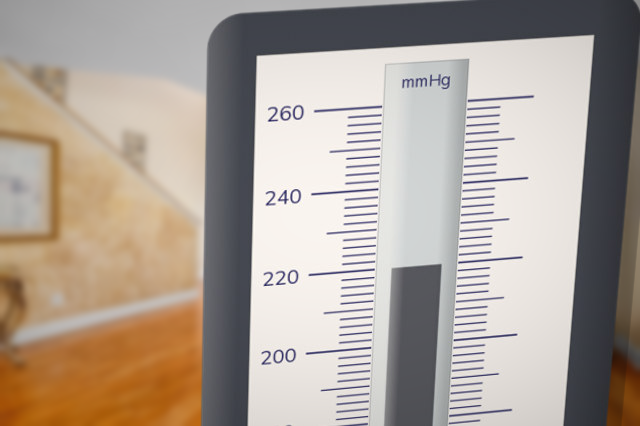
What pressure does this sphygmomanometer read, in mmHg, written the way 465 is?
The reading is 220
